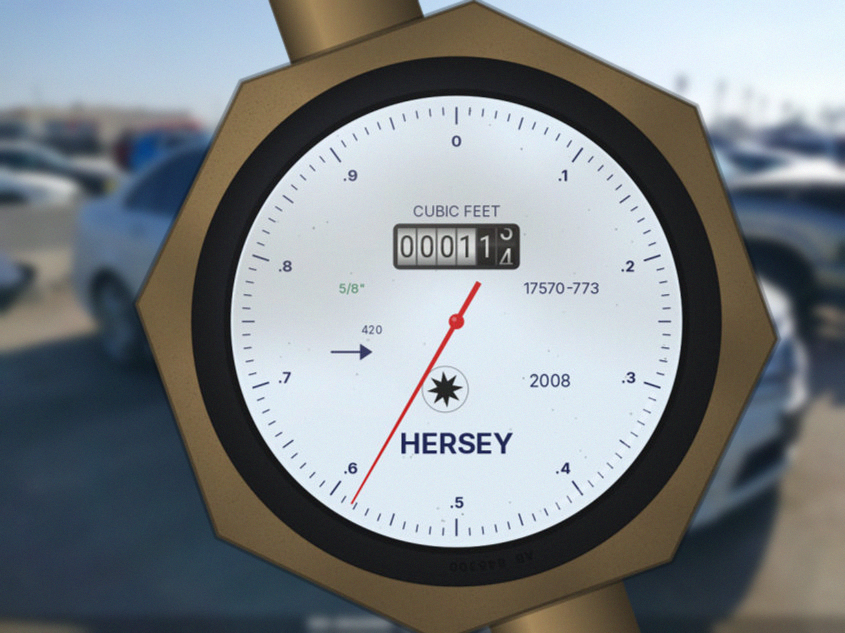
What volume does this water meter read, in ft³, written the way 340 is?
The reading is 113.58
